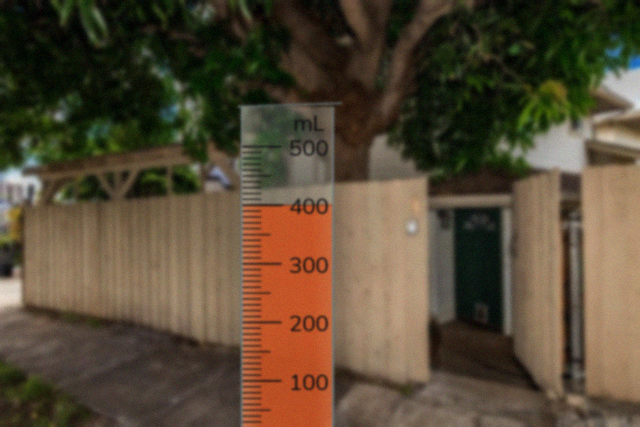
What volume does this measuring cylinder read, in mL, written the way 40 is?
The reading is 400
